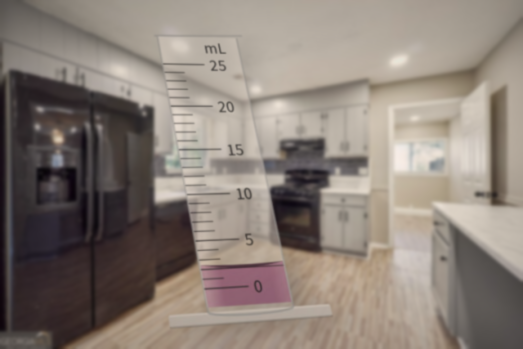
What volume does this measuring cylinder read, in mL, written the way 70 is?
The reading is 2
